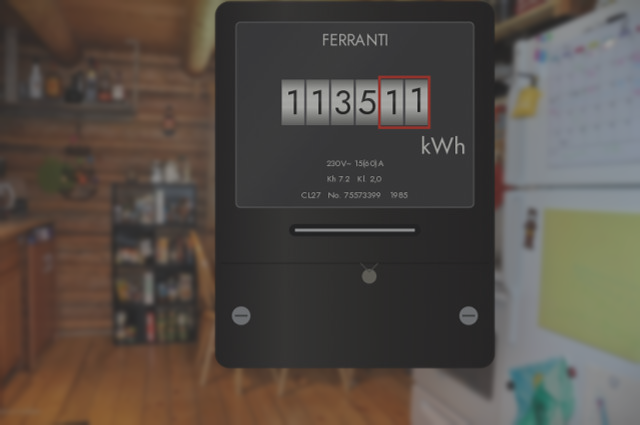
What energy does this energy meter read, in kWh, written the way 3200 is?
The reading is 1135.11
